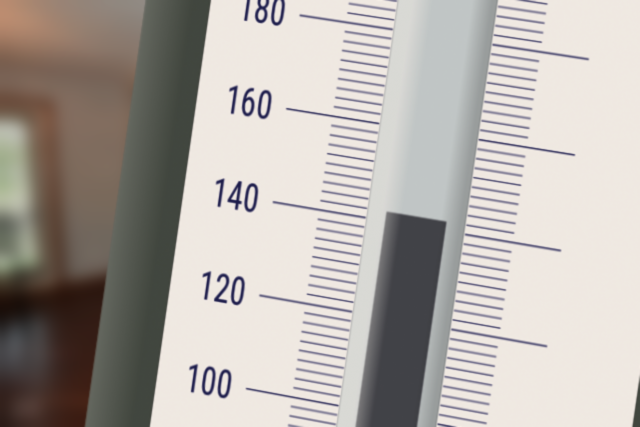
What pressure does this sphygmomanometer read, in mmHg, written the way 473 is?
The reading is 142
